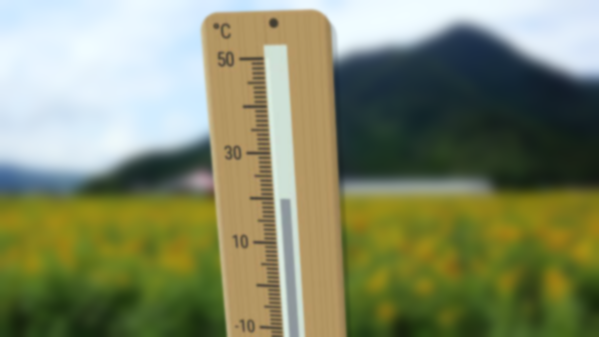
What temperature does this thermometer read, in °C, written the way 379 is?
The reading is 20
